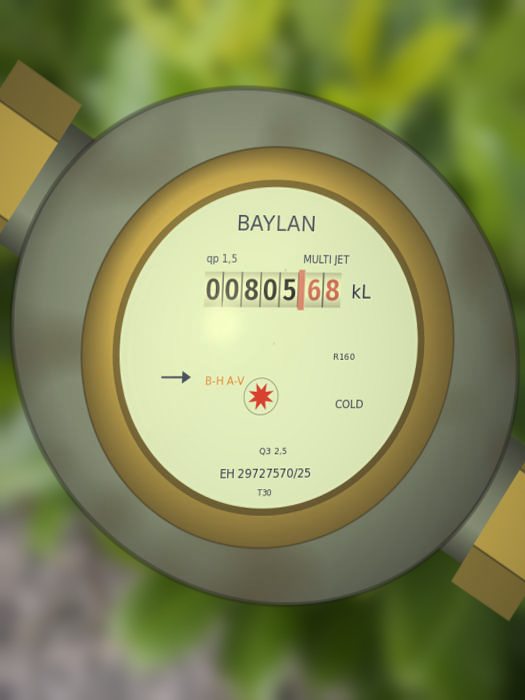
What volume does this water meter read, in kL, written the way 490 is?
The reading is 805.68
